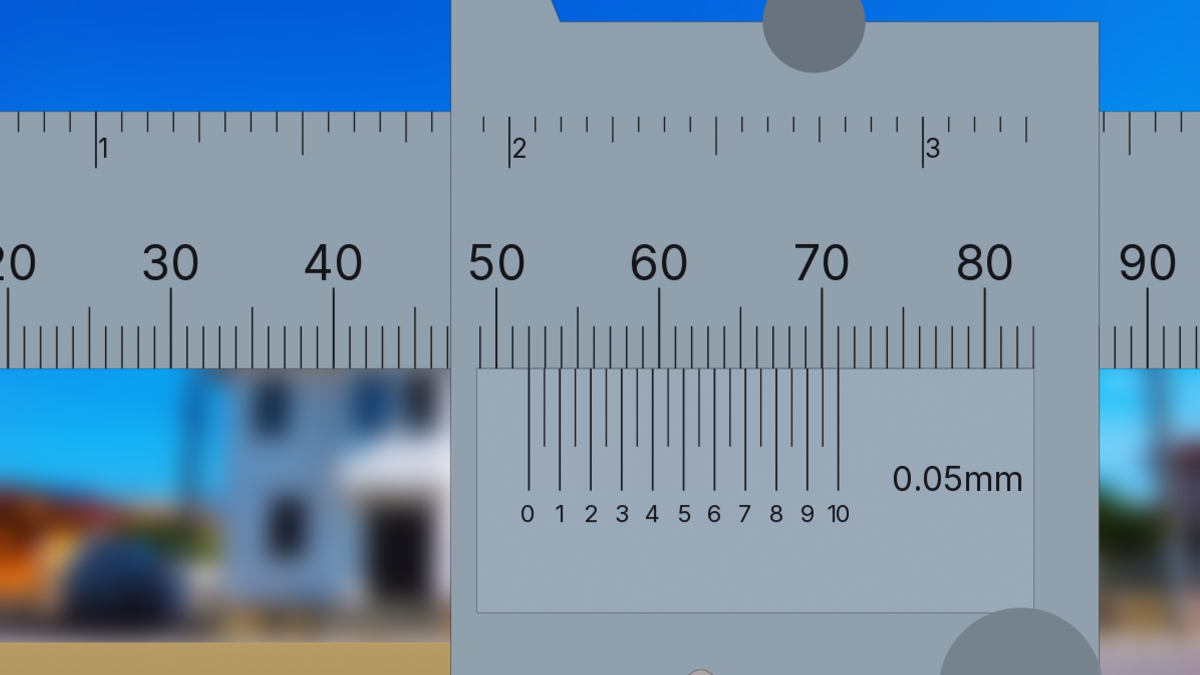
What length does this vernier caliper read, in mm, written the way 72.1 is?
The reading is 52.0
